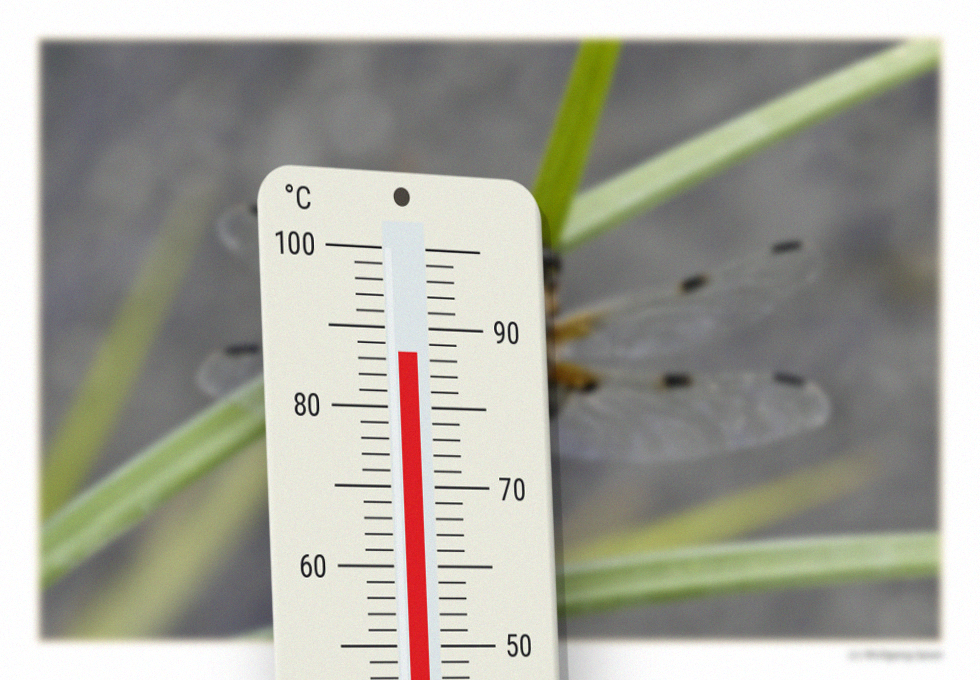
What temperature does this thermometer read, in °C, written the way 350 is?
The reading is 87
